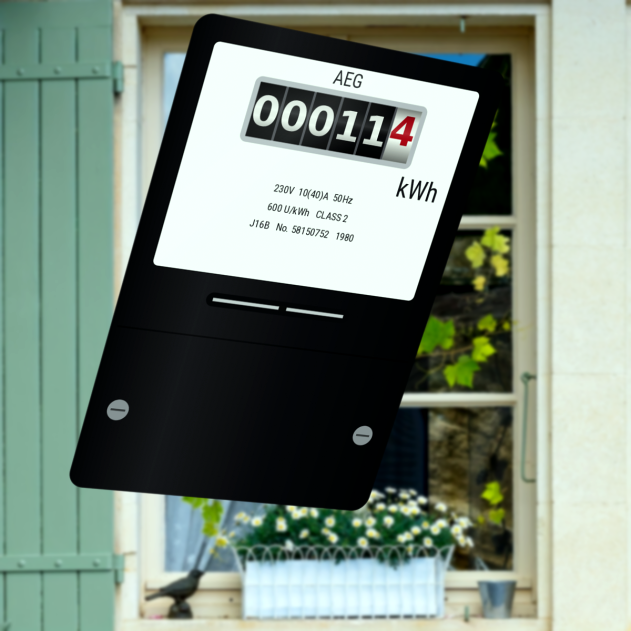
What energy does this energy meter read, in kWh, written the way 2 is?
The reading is 11.4
